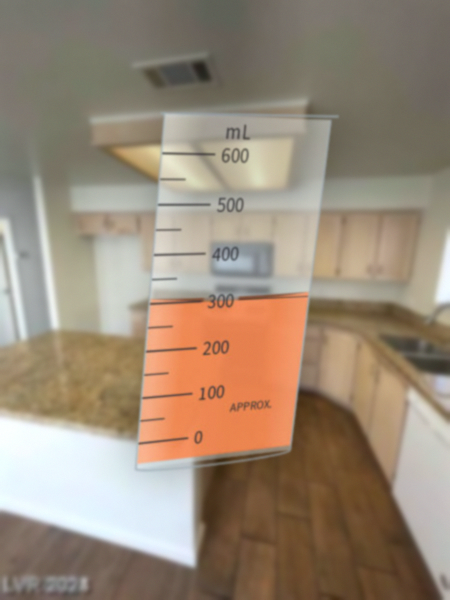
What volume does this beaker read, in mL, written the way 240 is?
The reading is 300
